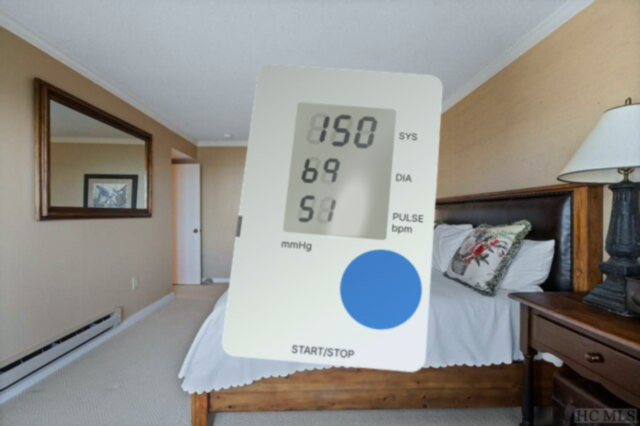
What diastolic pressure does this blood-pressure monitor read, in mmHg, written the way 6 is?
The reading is 69
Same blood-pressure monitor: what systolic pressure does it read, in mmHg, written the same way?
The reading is 150
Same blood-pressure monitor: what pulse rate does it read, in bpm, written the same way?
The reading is 51
